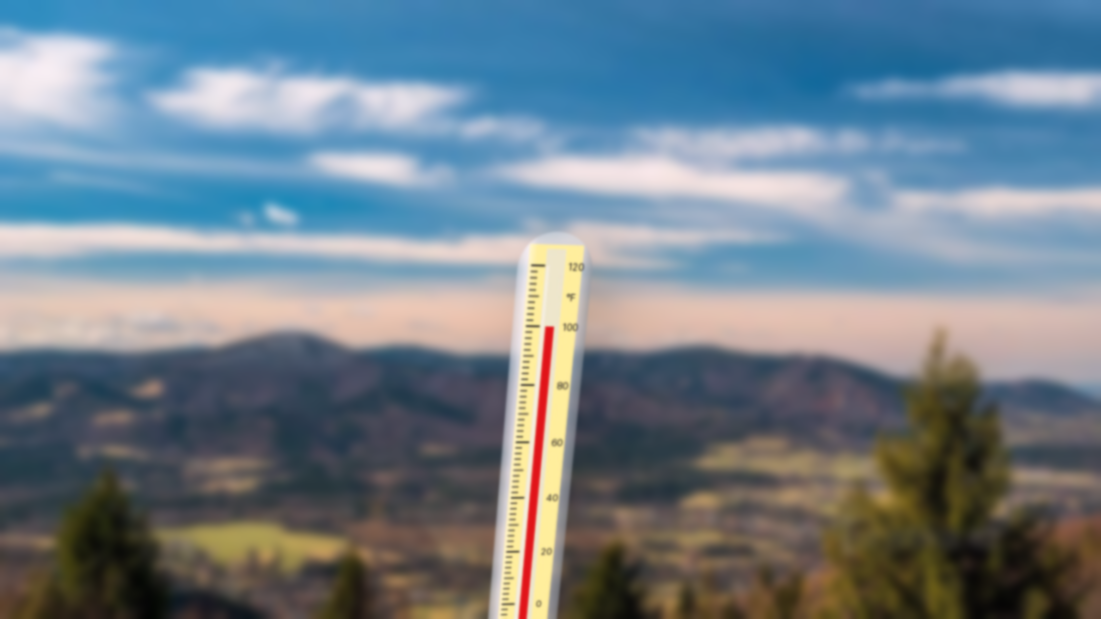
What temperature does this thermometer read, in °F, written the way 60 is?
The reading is 100
